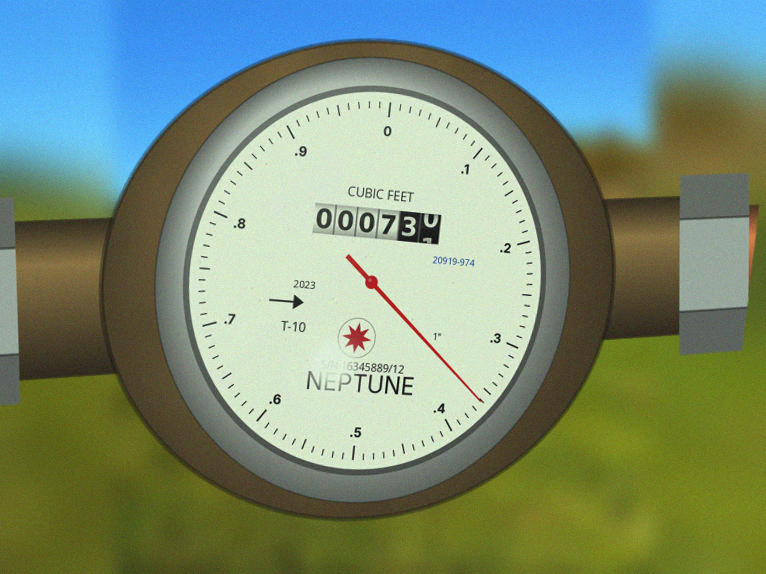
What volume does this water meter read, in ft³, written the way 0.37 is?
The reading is 730.36
